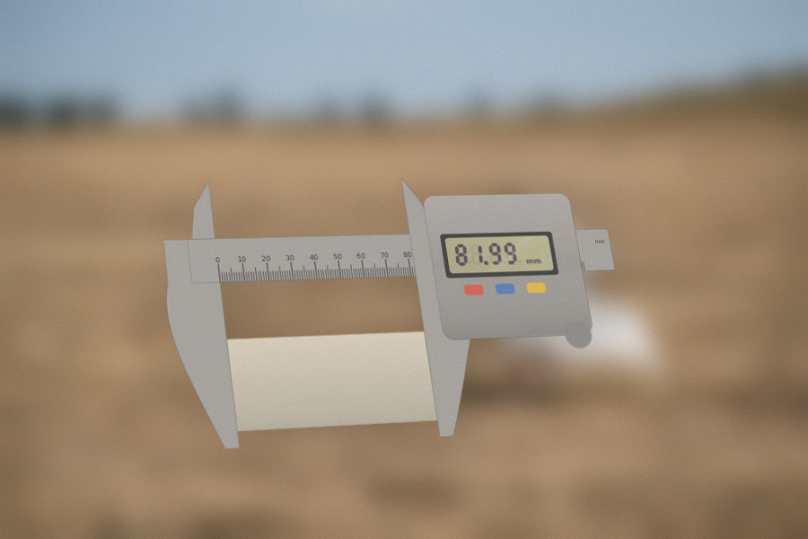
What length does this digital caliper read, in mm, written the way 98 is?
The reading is 81.99
